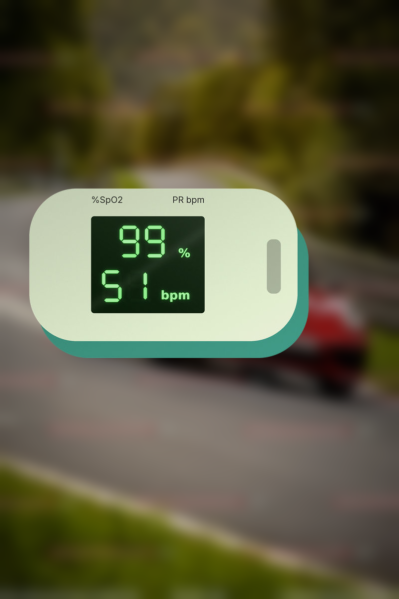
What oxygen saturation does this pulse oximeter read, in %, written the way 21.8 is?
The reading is 99
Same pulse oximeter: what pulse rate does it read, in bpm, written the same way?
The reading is 51
